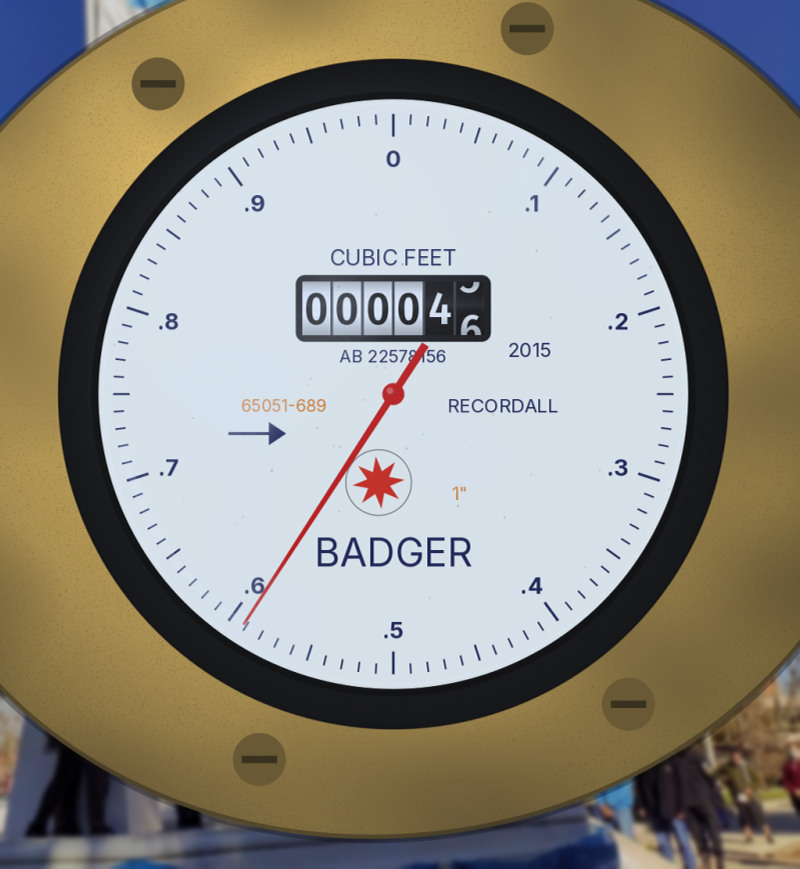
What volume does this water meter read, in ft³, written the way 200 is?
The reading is 45.59
